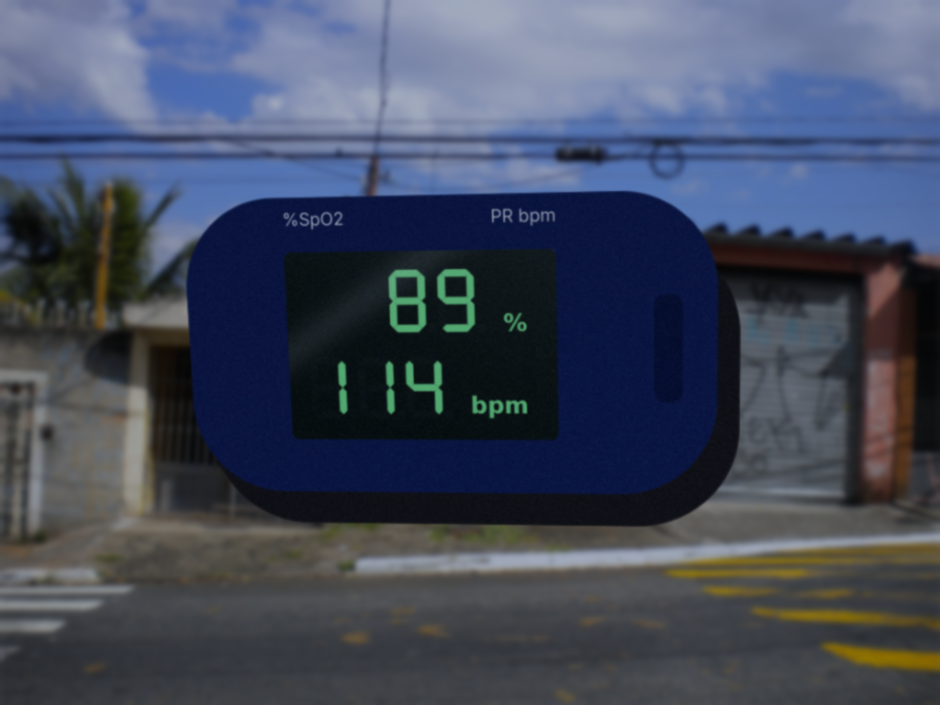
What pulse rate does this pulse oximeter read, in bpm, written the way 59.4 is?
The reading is 114
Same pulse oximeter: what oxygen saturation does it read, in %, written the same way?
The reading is 89
